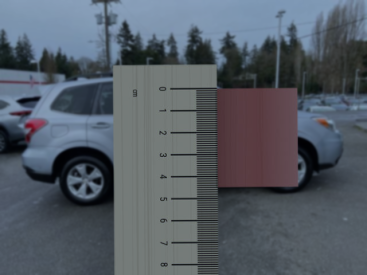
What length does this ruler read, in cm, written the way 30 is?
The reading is 4.5
